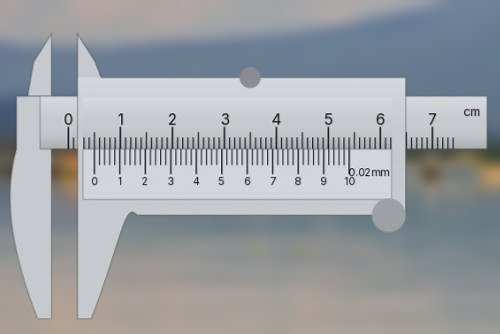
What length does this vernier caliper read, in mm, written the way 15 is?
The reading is 5.0
